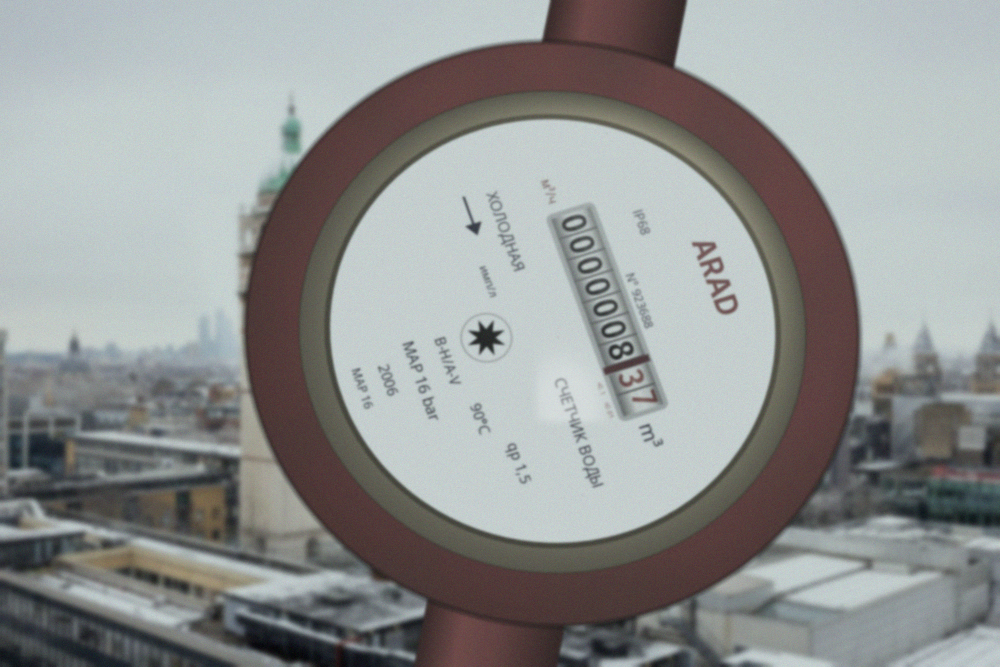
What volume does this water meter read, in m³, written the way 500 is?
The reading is 8.37
